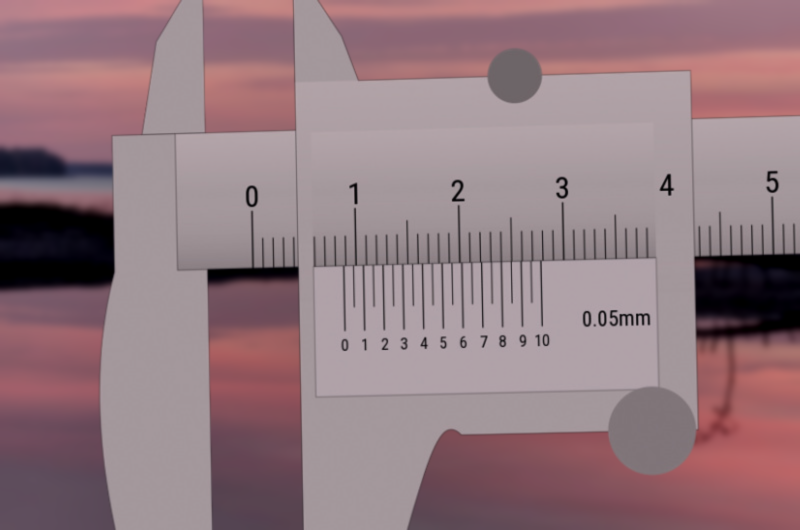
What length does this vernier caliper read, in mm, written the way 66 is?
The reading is 8.8
